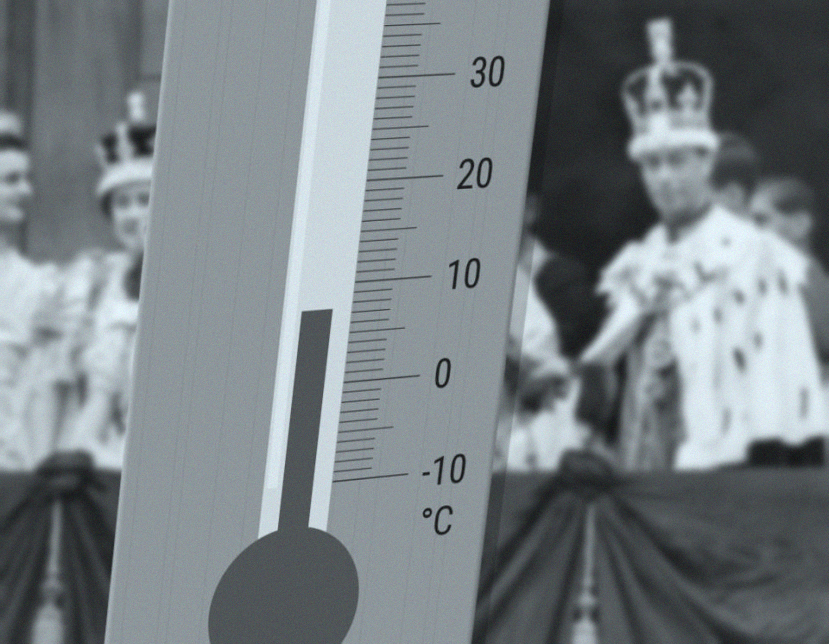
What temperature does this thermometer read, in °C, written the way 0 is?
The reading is 7.5
